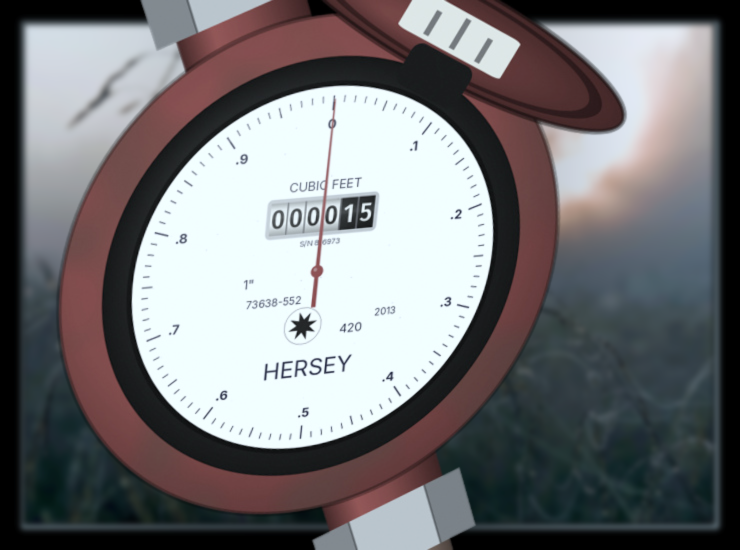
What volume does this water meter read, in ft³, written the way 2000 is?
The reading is 15.00
